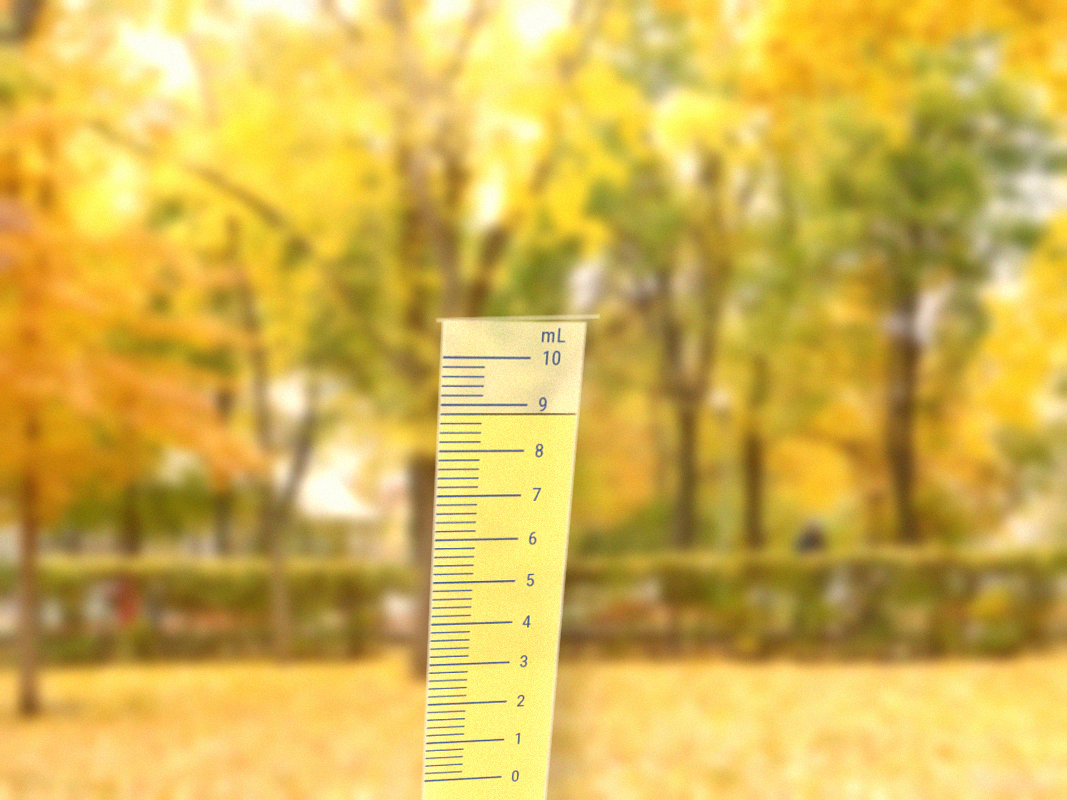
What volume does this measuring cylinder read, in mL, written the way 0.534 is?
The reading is 8.8
